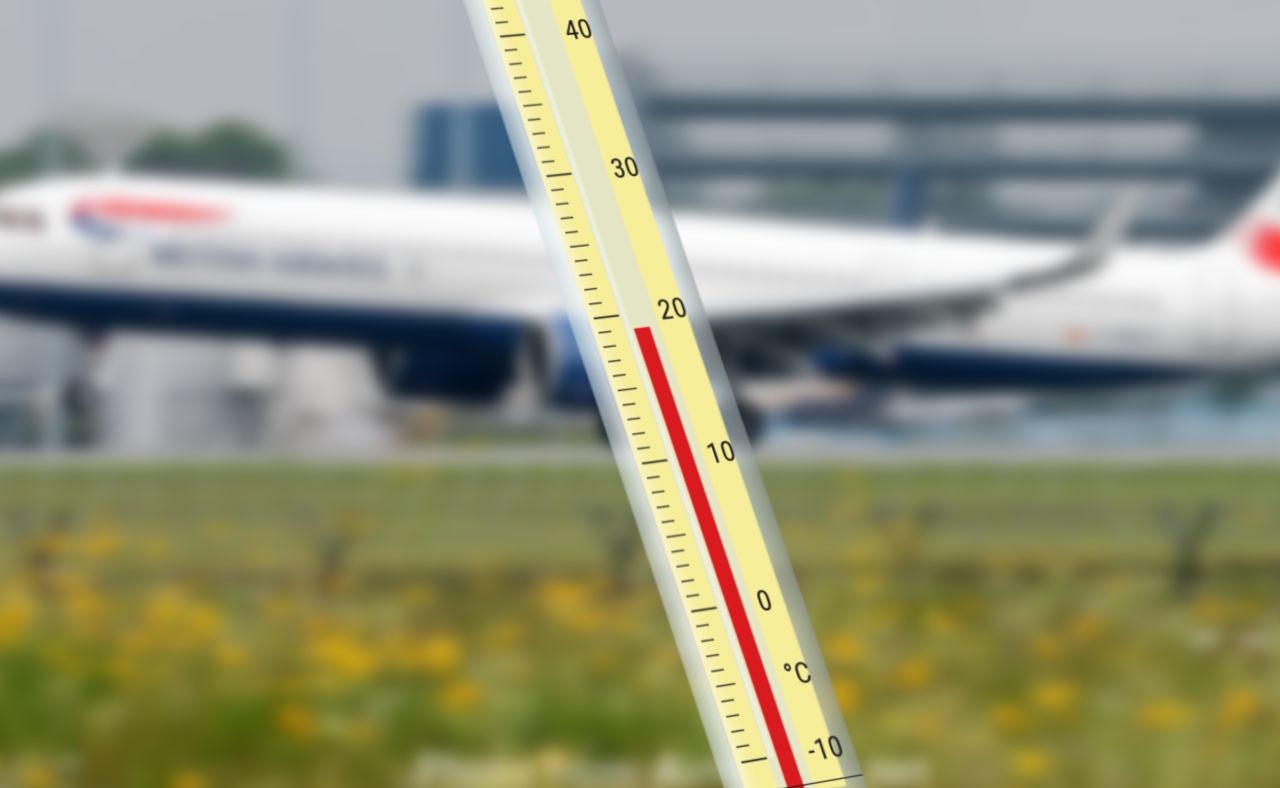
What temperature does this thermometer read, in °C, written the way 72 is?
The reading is 19
